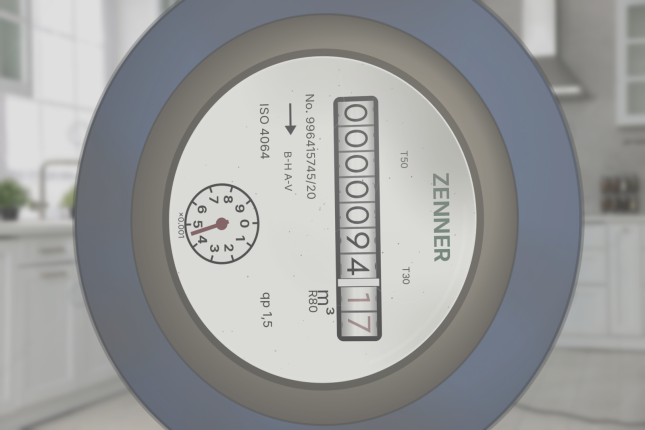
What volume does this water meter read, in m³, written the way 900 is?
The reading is 94.174
